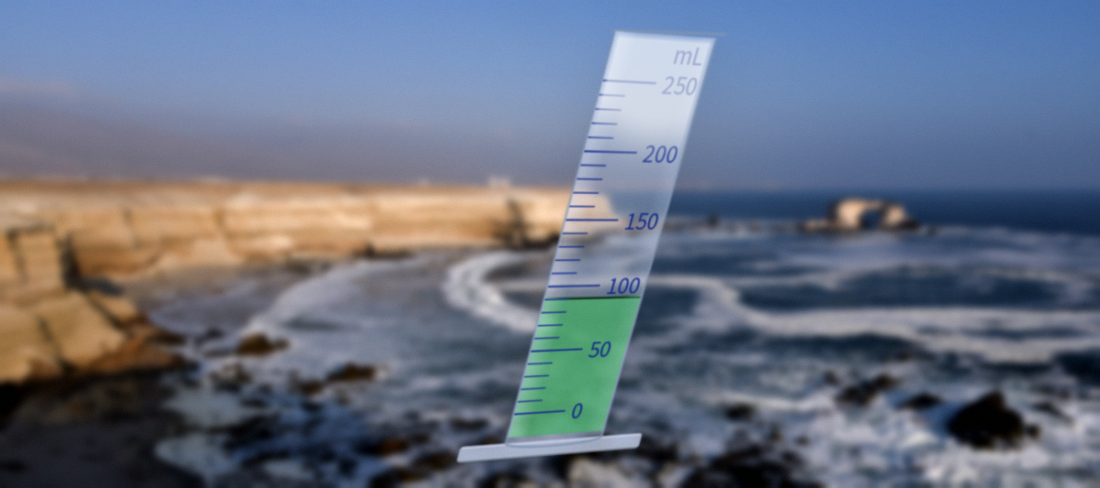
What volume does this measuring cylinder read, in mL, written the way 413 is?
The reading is 90
